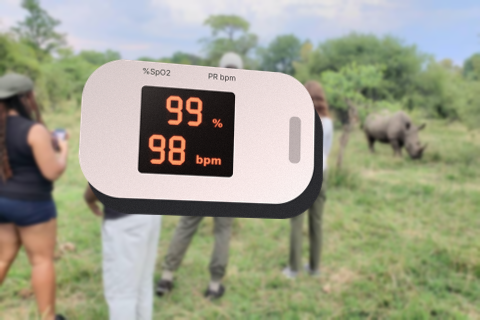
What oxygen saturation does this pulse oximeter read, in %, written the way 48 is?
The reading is 99
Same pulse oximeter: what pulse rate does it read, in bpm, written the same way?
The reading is 98
